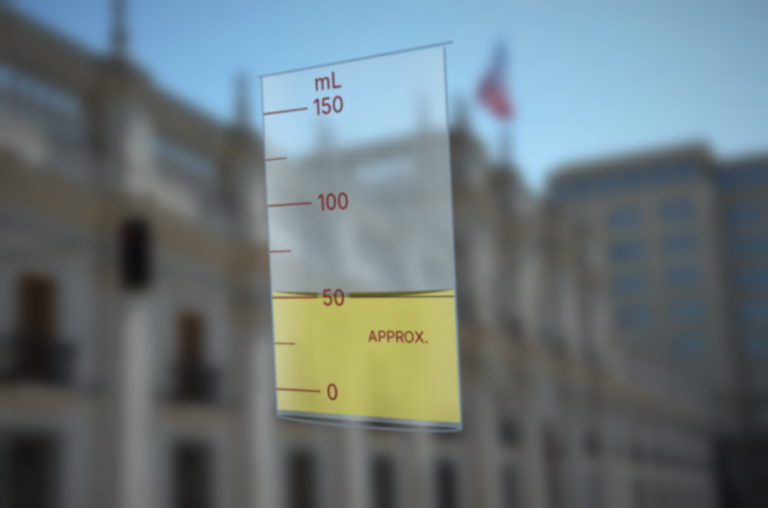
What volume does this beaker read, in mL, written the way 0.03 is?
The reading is 50
